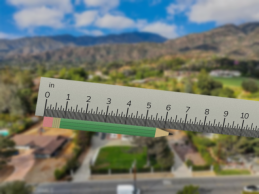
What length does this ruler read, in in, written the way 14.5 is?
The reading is 6.5
